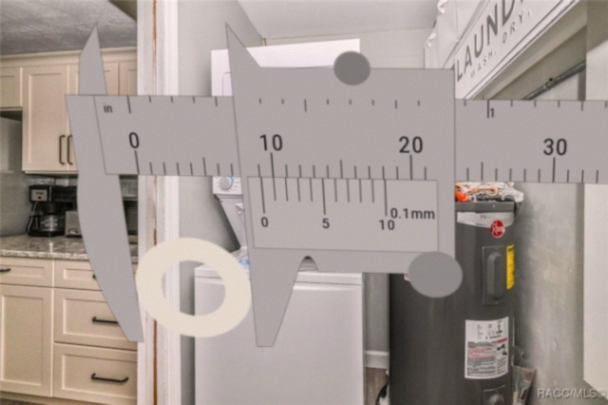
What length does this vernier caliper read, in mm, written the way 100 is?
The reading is 9.1
